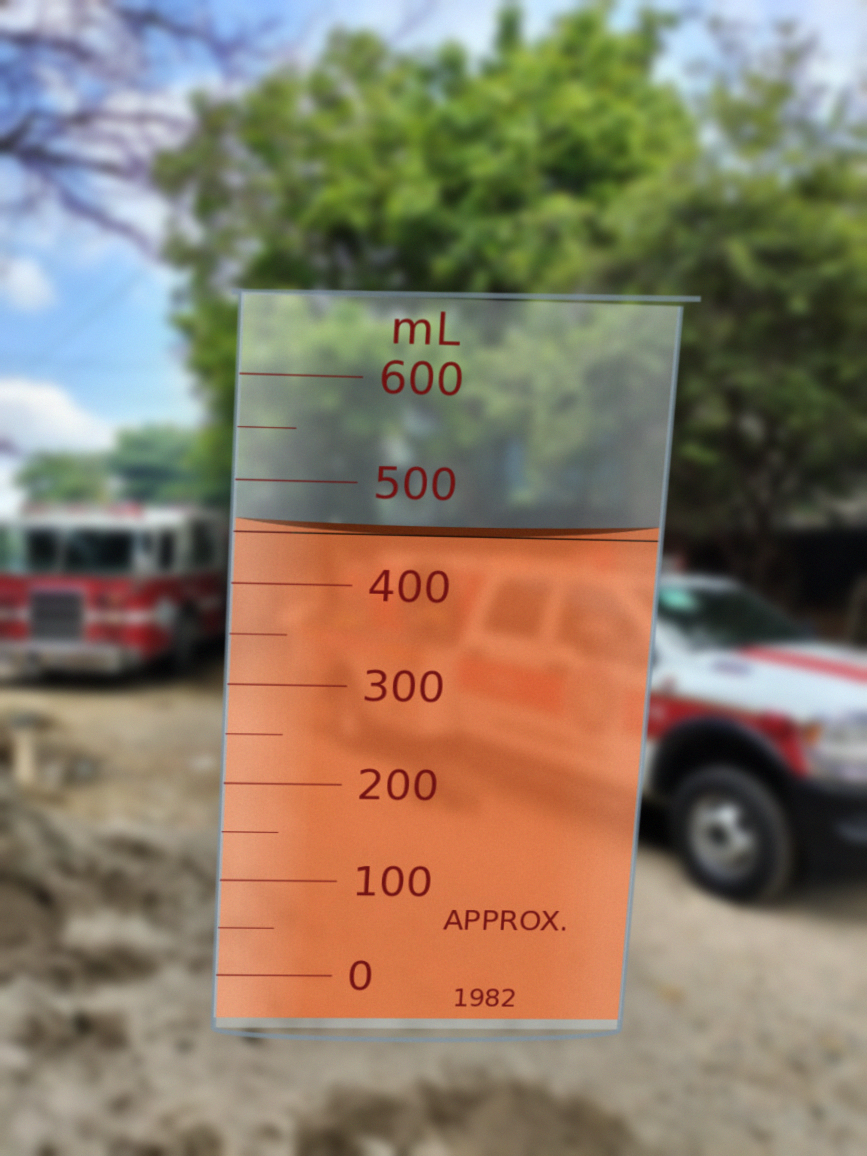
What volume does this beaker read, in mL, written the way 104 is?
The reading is 450
